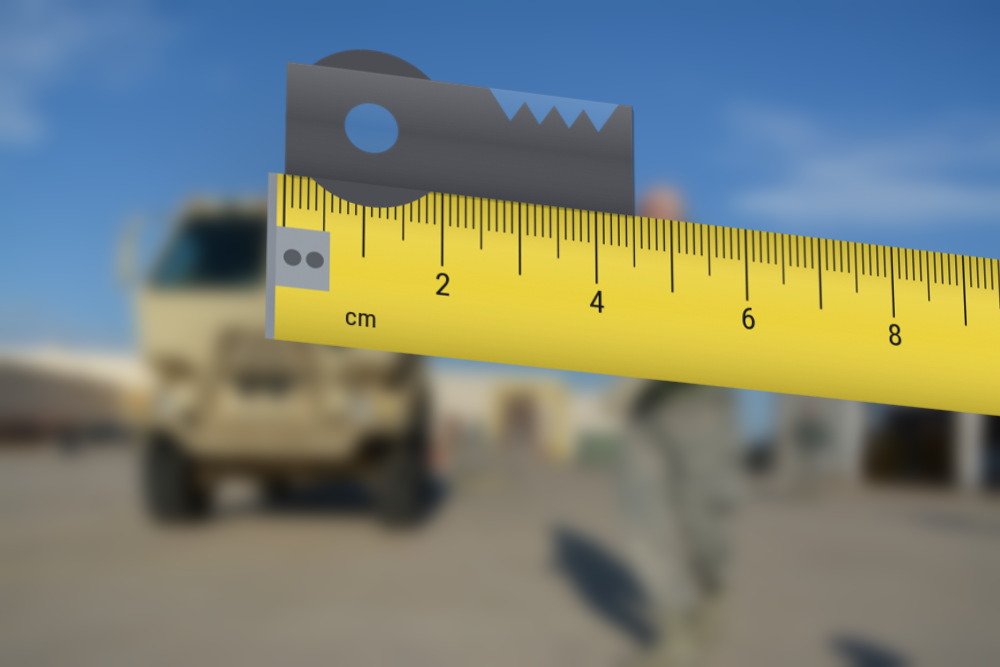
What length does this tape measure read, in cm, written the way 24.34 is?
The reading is 4.5
